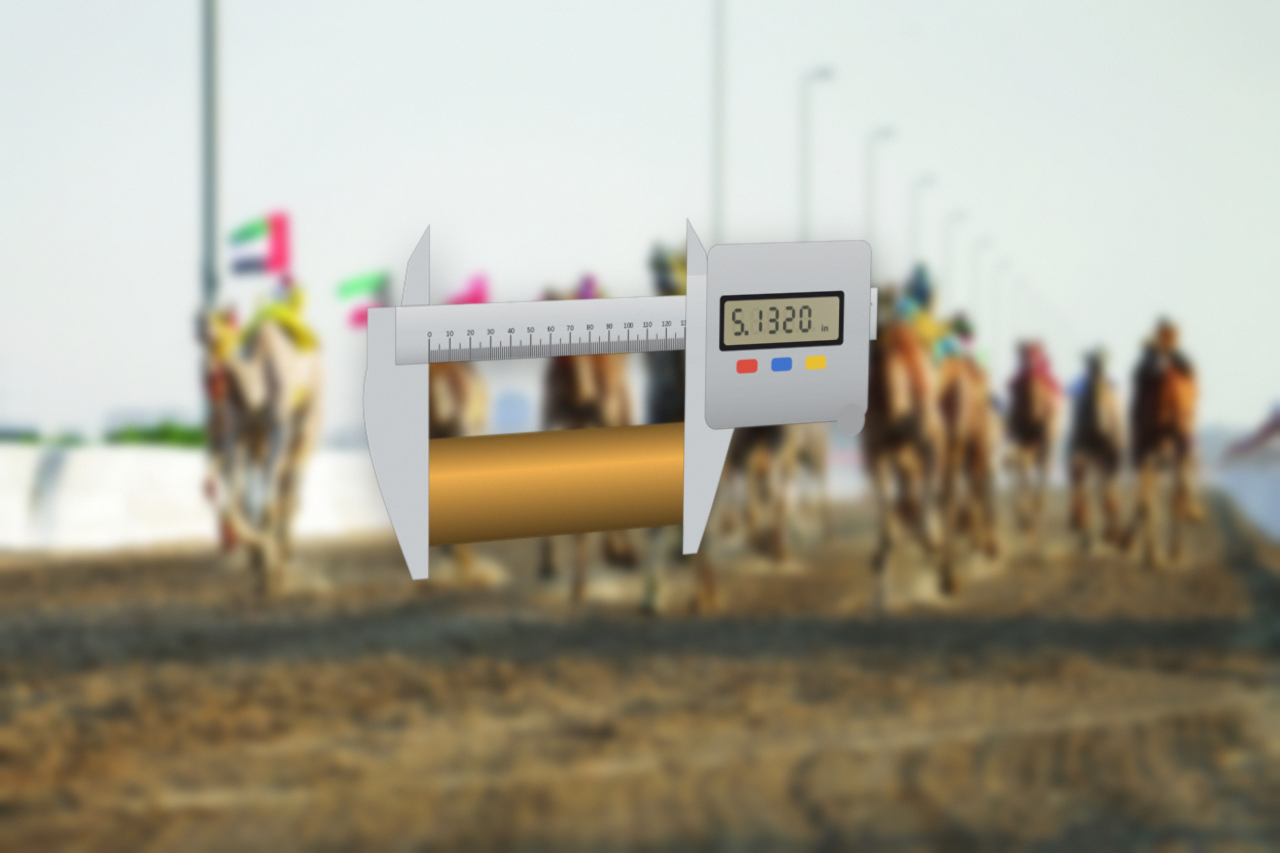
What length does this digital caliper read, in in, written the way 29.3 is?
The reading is 5.1320
